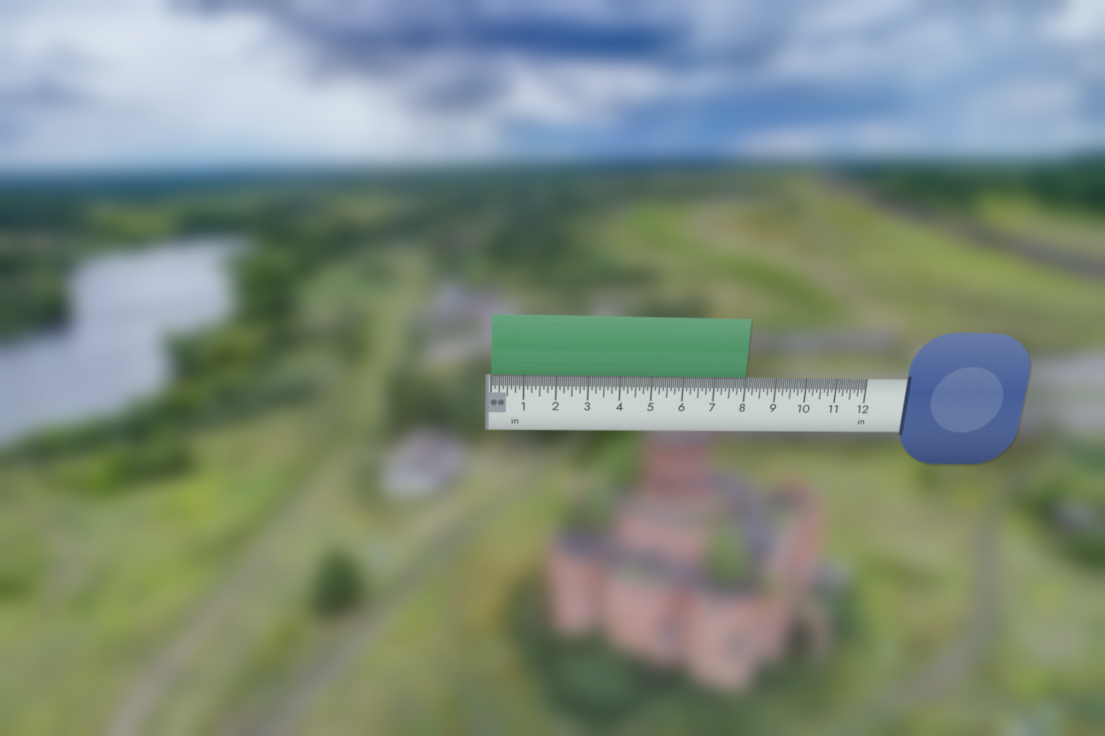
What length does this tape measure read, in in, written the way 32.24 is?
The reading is 8
